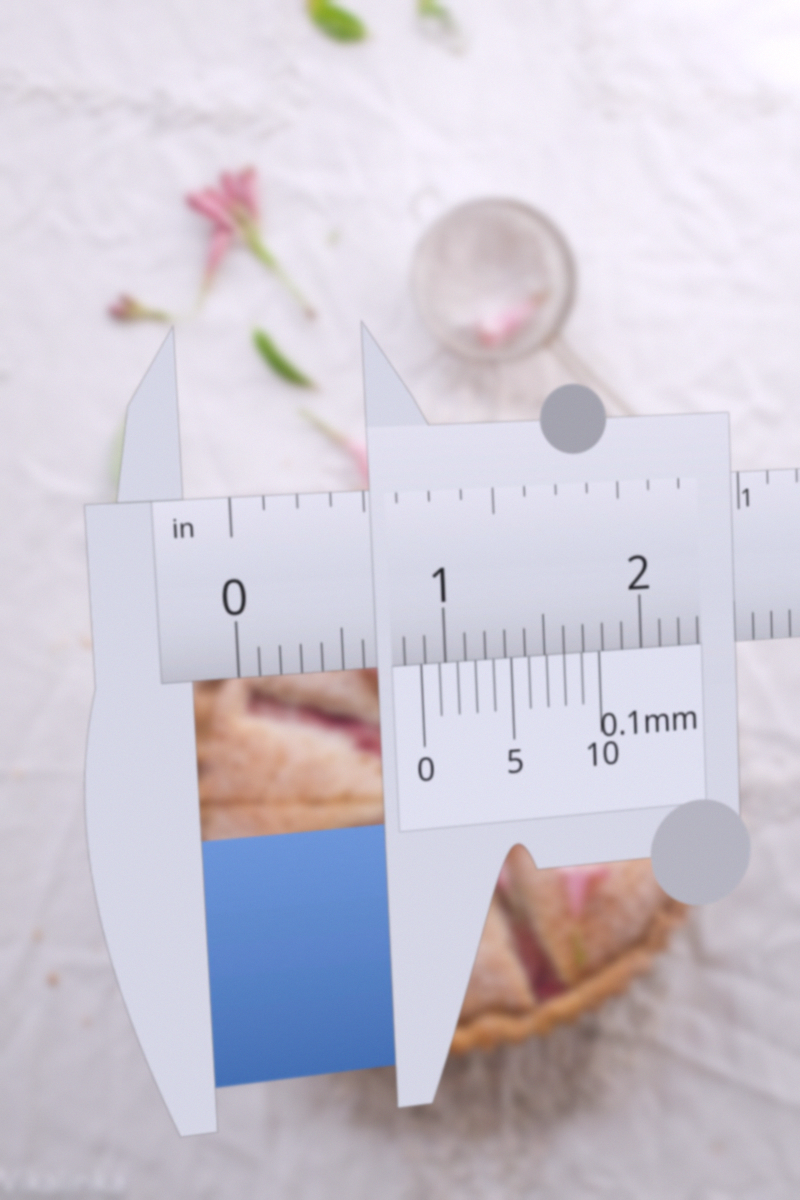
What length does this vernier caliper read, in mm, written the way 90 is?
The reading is 8.8
